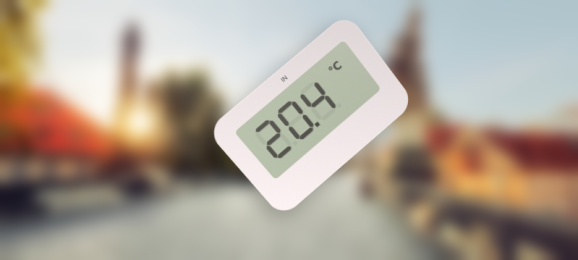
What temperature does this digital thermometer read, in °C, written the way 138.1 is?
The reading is 20.4
